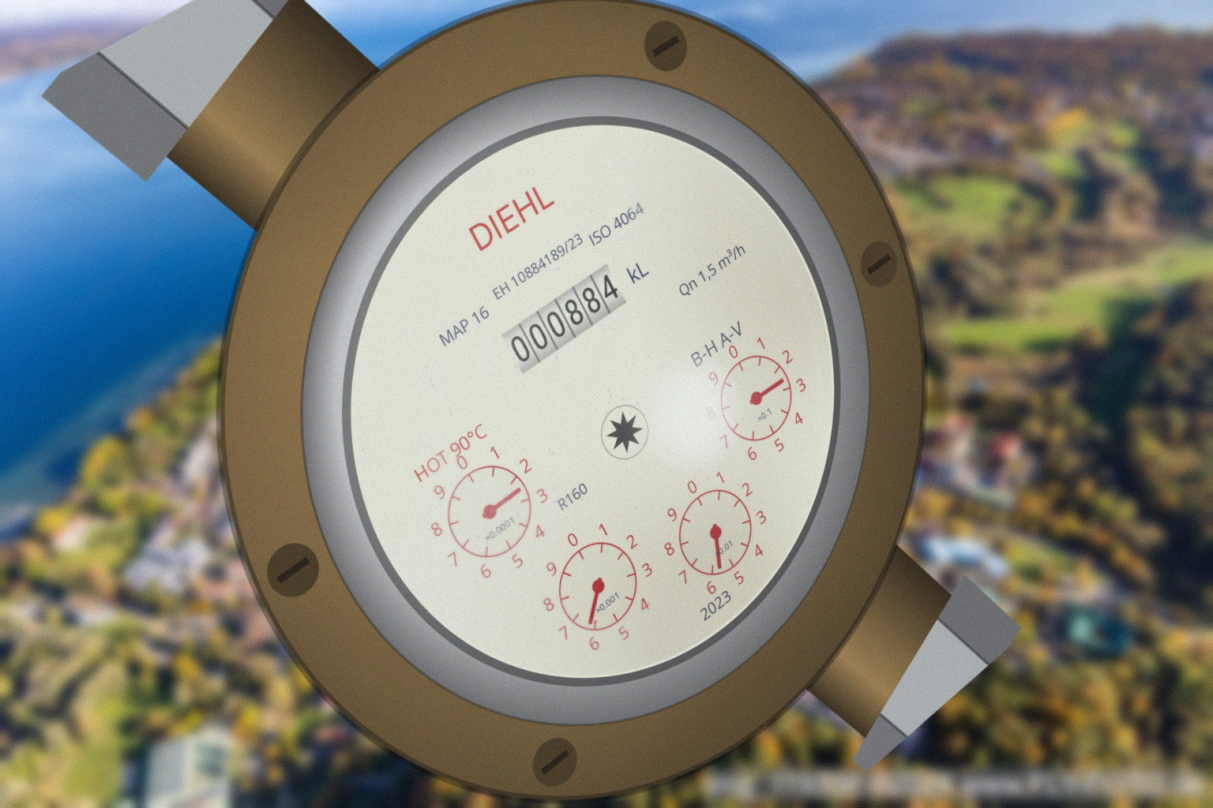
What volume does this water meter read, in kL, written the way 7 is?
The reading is 884.2562
